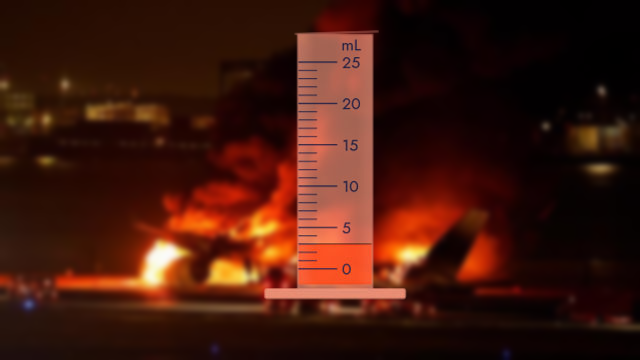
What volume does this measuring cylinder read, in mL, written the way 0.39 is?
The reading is 3
